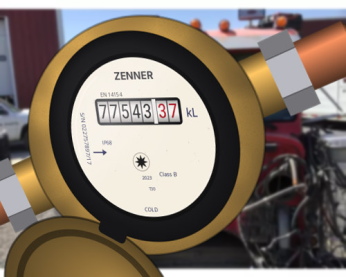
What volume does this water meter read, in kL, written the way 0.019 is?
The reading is 77543.37
